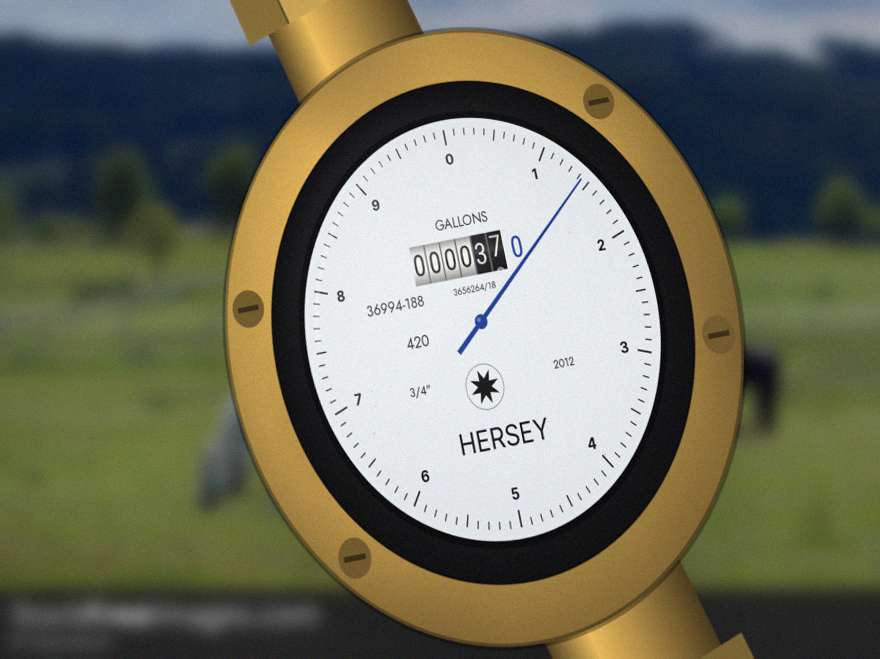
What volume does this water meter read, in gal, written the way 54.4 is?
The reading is 371.4
